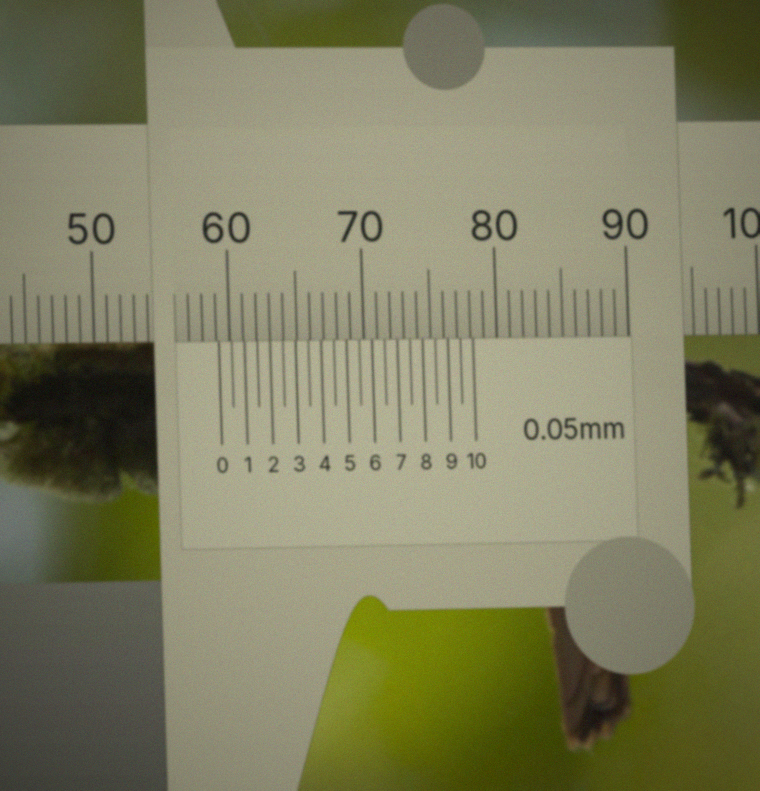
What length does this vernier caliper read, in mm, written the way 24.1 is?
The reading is 59.2
